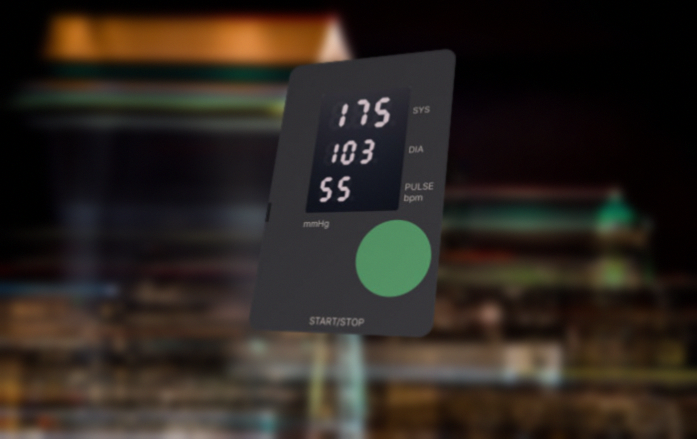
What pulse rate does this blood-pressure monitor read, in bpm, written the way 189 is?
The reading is 55
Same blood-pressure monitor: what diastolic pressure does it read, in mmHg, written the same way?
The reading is 103
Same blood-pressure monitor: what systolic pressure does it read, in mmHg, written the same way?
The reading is 175
